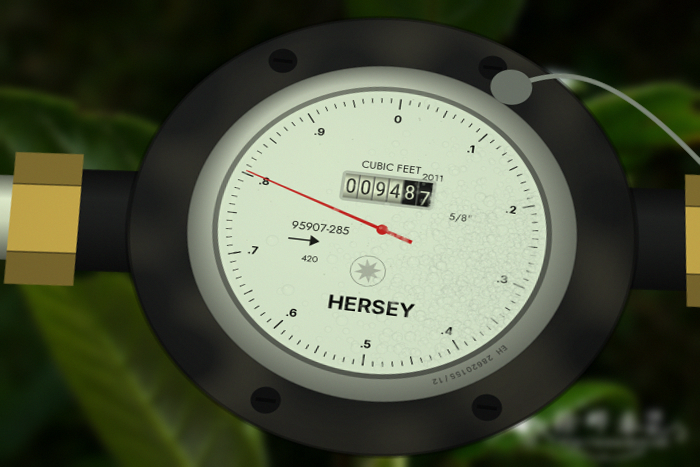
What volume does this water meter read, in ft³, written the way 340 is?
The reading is 9486.80
